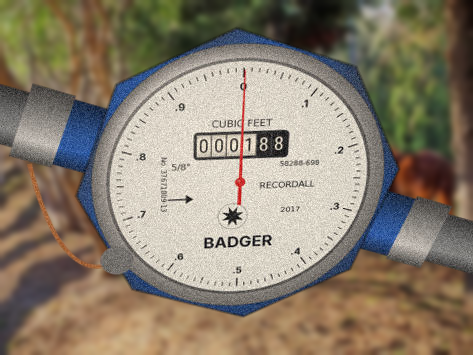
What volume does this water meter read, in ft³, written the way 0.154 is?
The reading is 188.00
